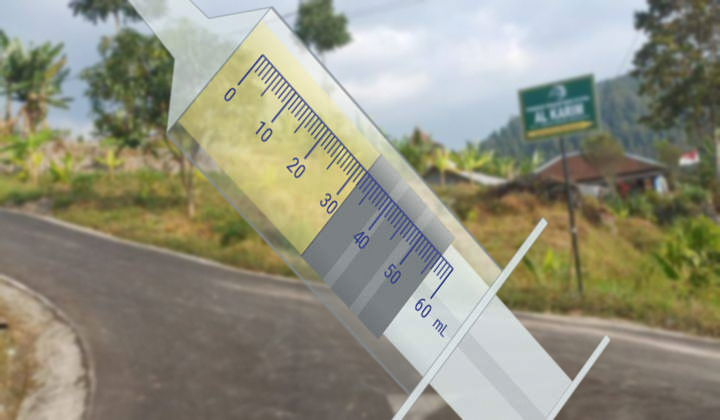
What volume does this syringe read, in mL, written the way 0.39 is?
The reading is 32
